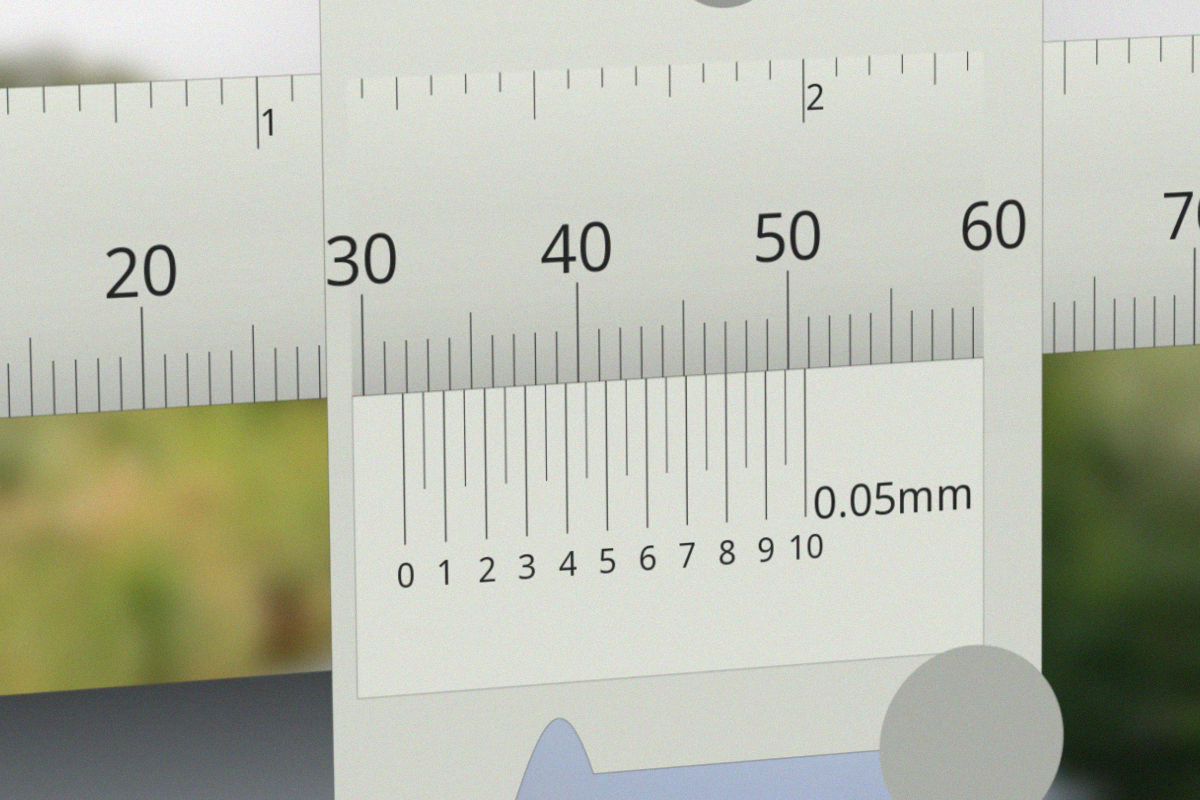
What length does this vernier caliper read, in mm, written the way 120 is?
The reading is 31.8
